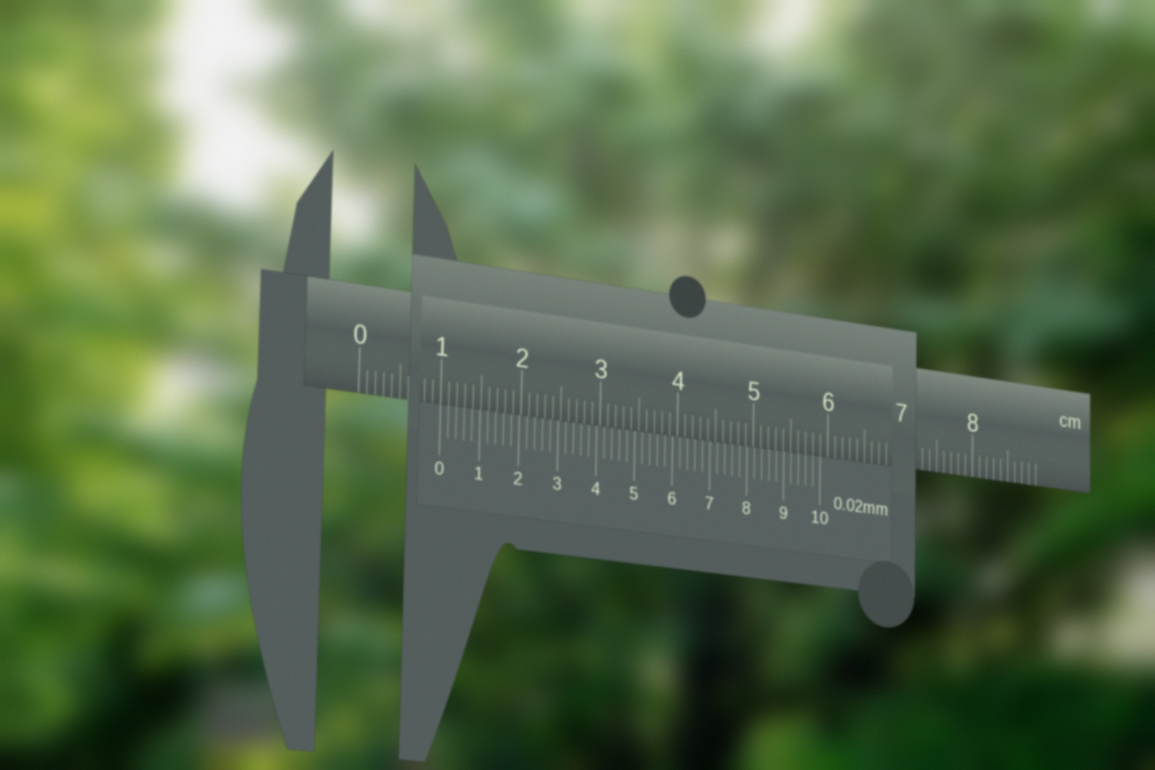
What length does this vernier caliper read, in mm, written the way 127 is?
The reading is 10.0
